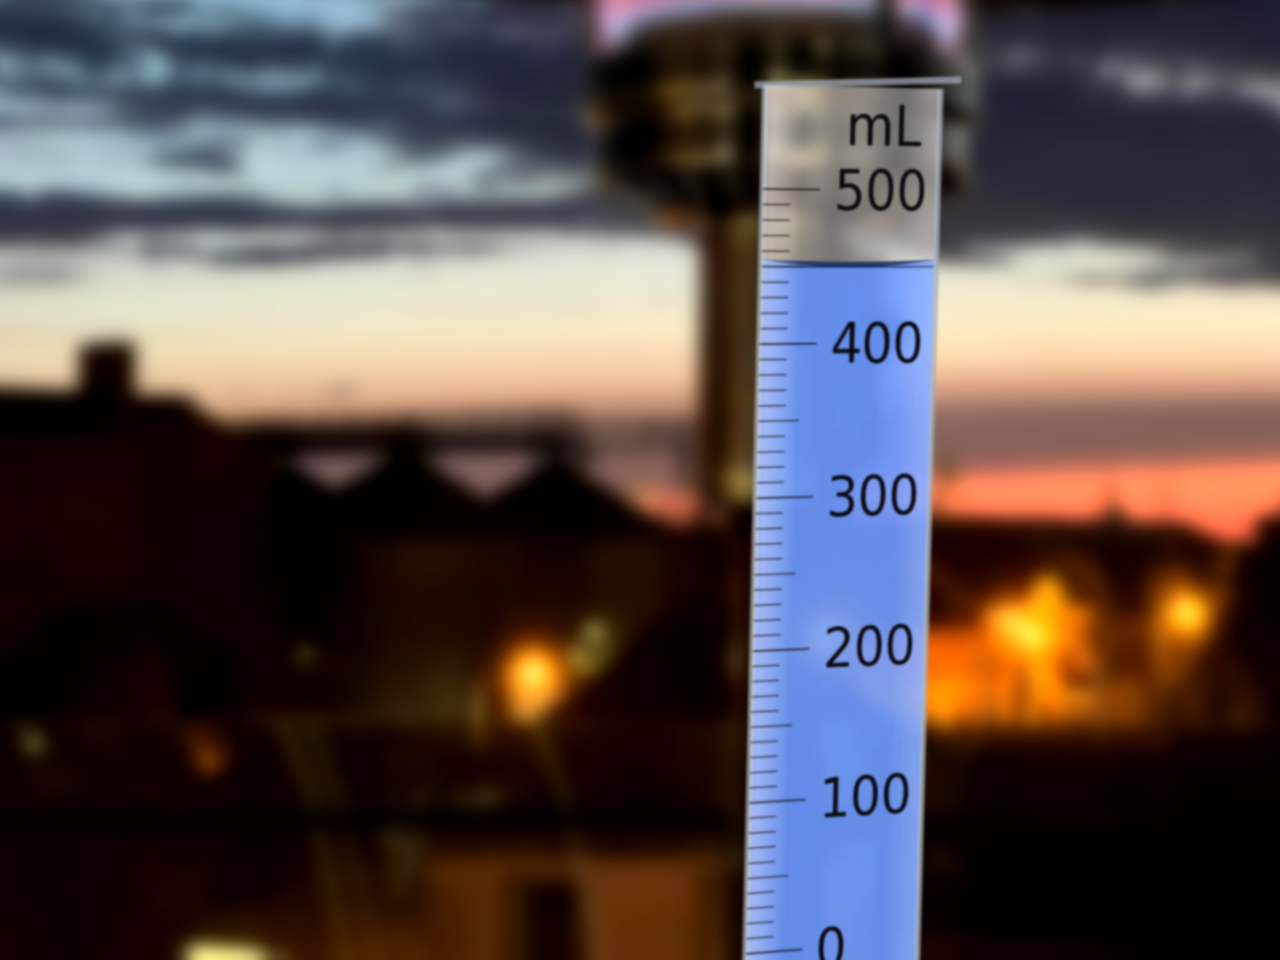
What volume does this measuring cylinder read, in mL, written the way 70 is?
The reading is 450
